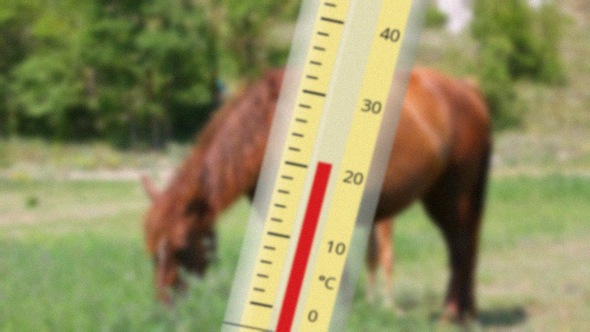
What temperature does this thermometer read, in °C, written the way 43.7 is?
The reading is 21
